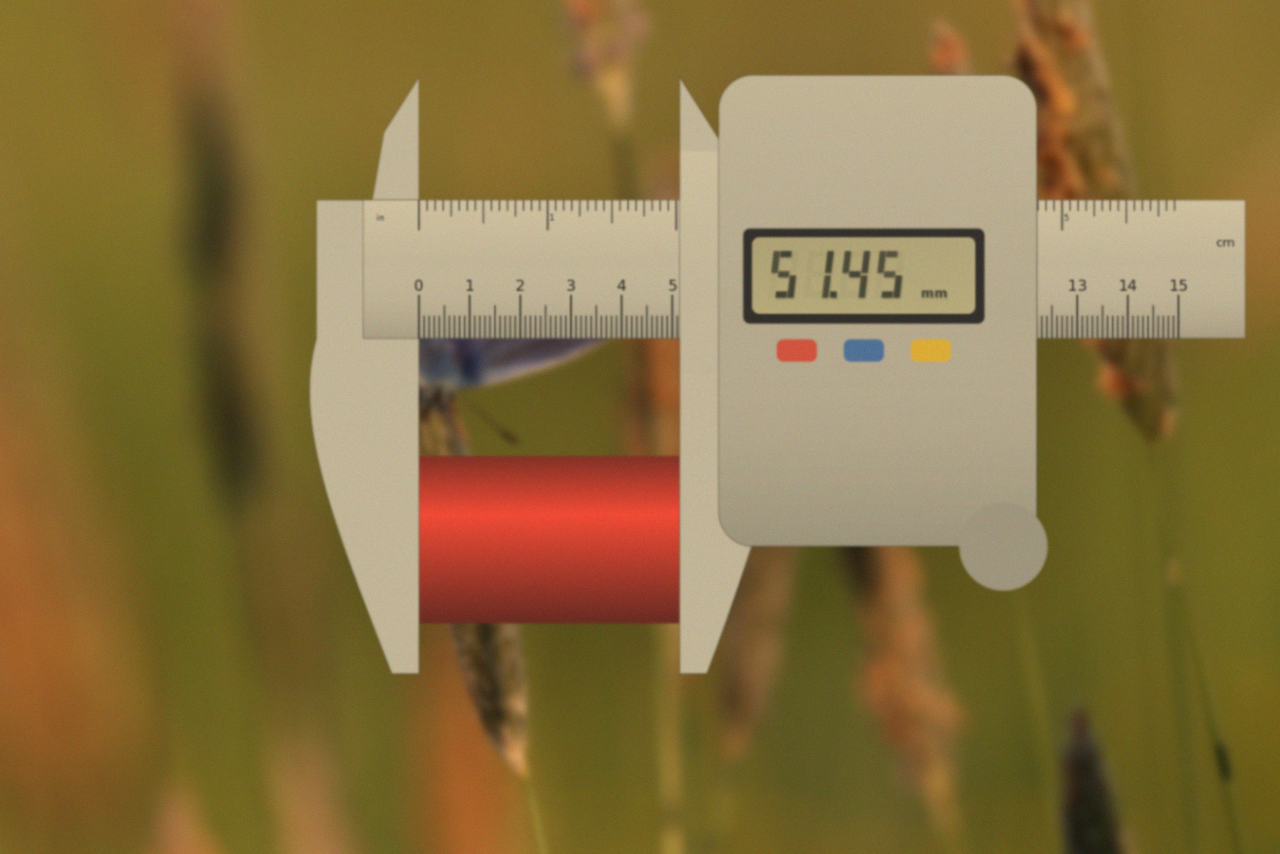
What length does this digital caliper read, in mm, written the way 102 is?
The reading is 51.45
